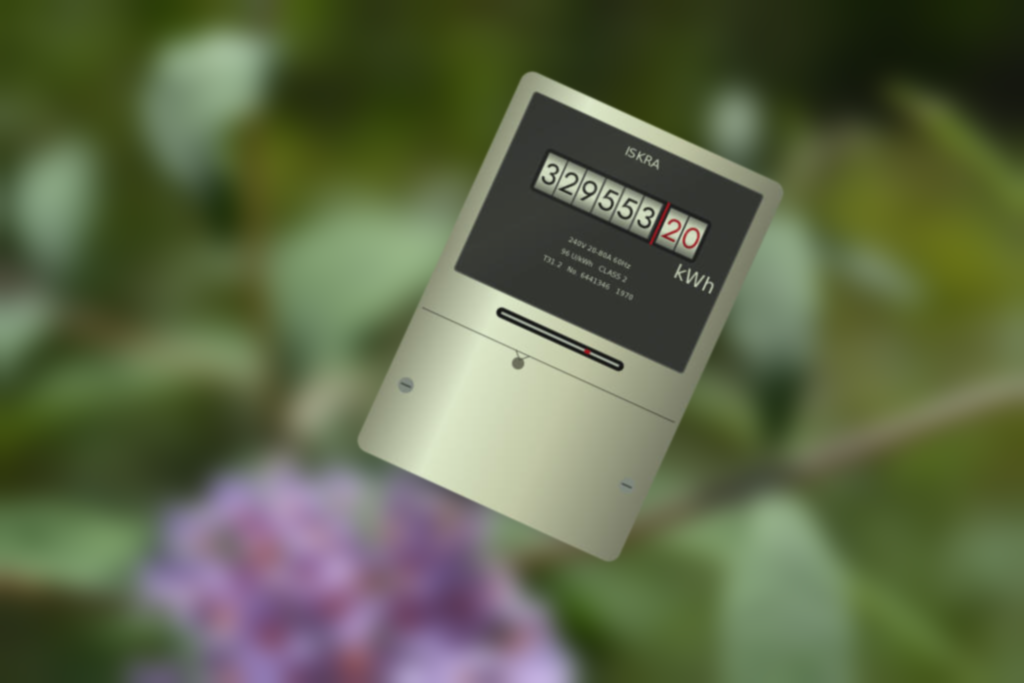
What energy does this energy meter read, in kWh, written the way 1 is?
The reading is 329553.20
